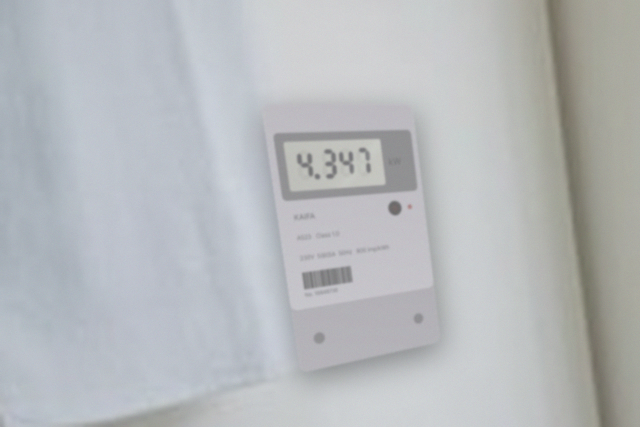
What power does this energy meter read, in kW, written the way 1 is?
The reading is 4.347
